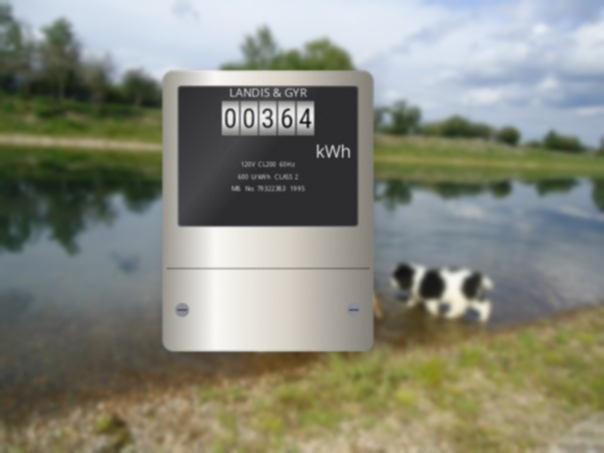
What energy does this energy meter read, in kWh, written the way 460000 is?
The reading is 364
